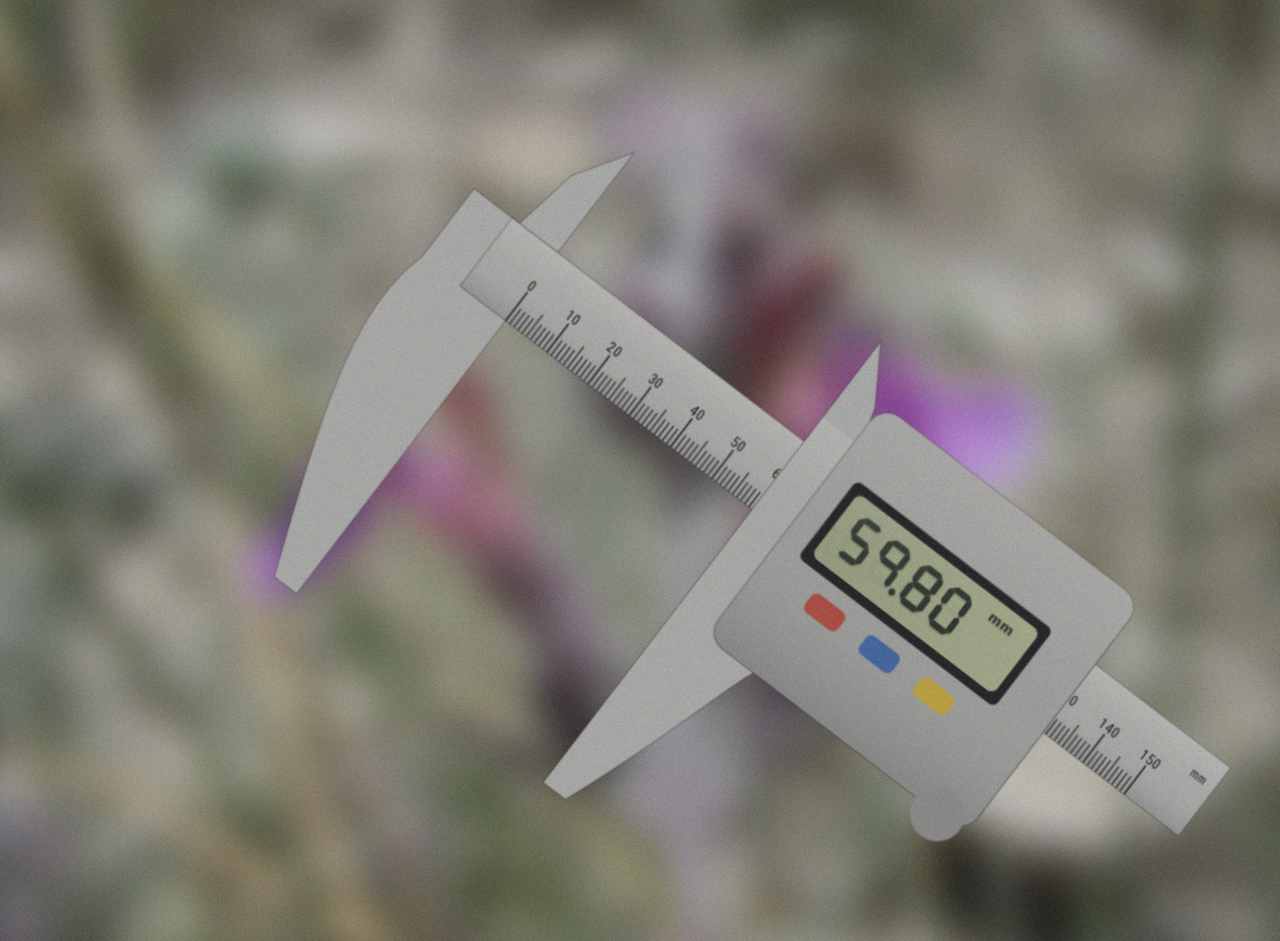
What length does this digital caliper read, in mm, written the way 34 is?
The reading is 59.80
